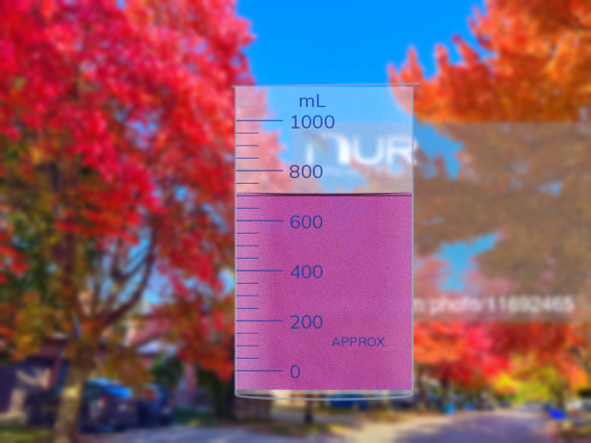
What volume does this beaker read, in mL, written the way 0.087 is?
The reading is 700
